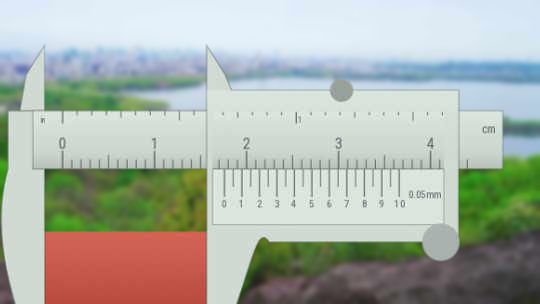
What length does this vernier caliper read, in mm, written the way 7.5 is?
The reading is 17.6
